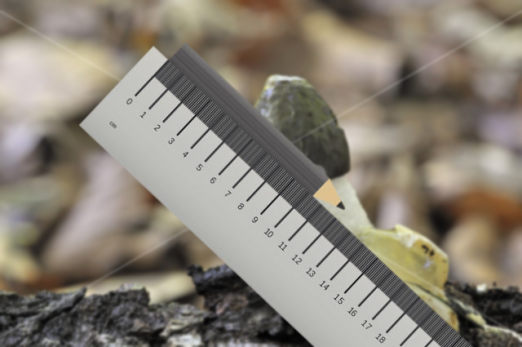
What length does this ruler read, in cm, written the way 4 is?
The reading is 12
